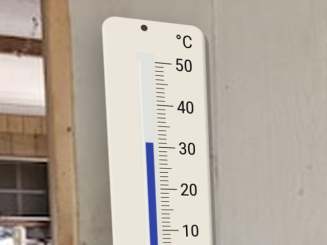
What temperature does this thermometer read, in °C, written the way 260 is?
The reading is 31
